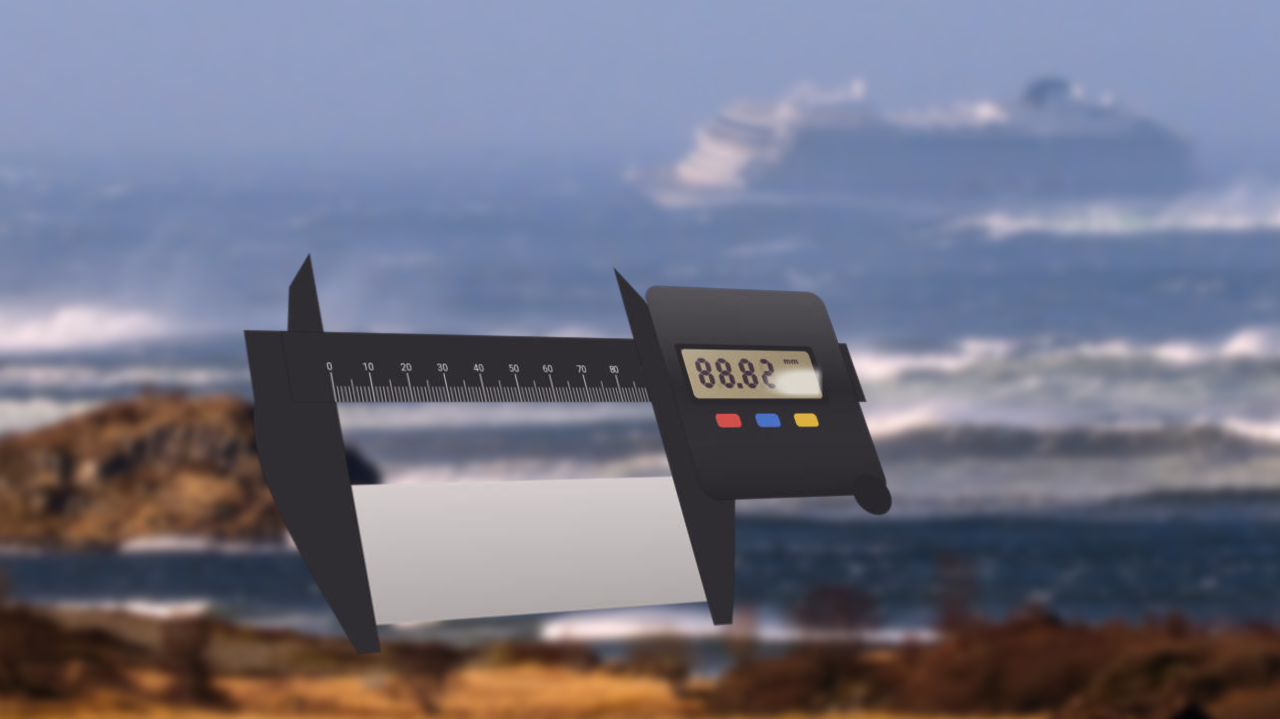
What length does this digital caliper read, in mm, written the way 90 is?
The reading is 88.82
